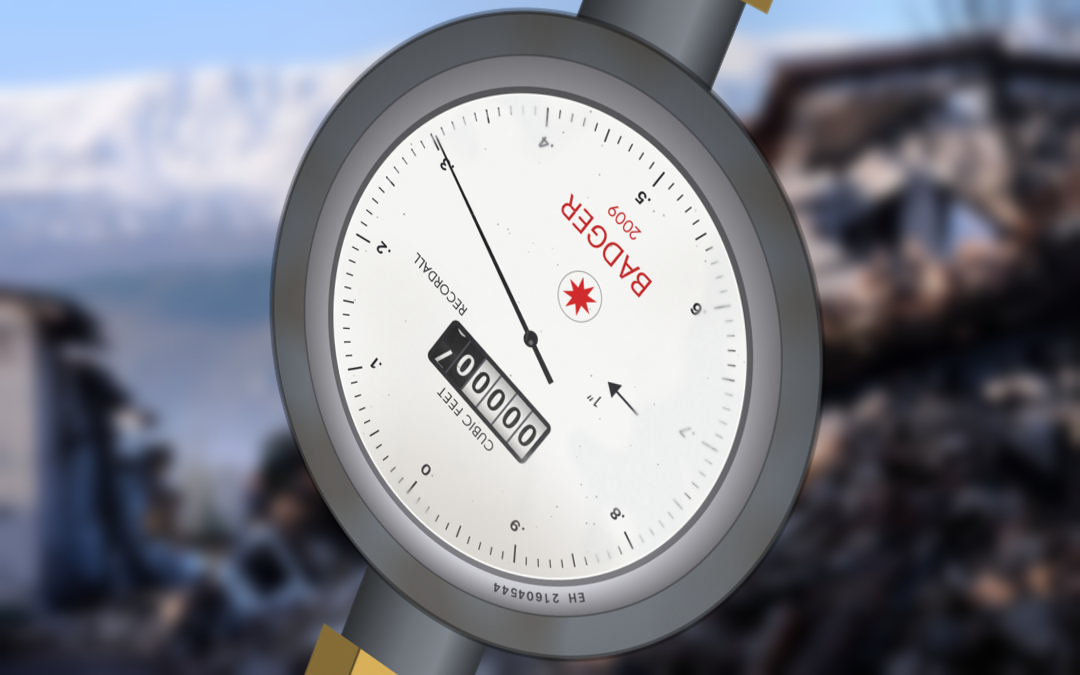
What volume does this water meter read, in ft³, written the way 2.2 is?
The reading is 7.30
